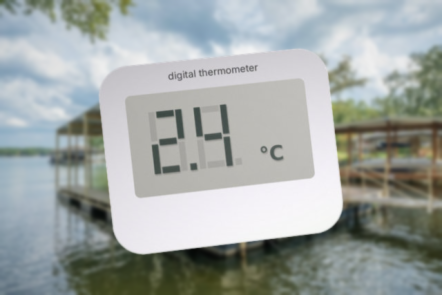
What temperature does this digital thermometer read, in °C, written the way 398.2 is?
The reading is 2.4
